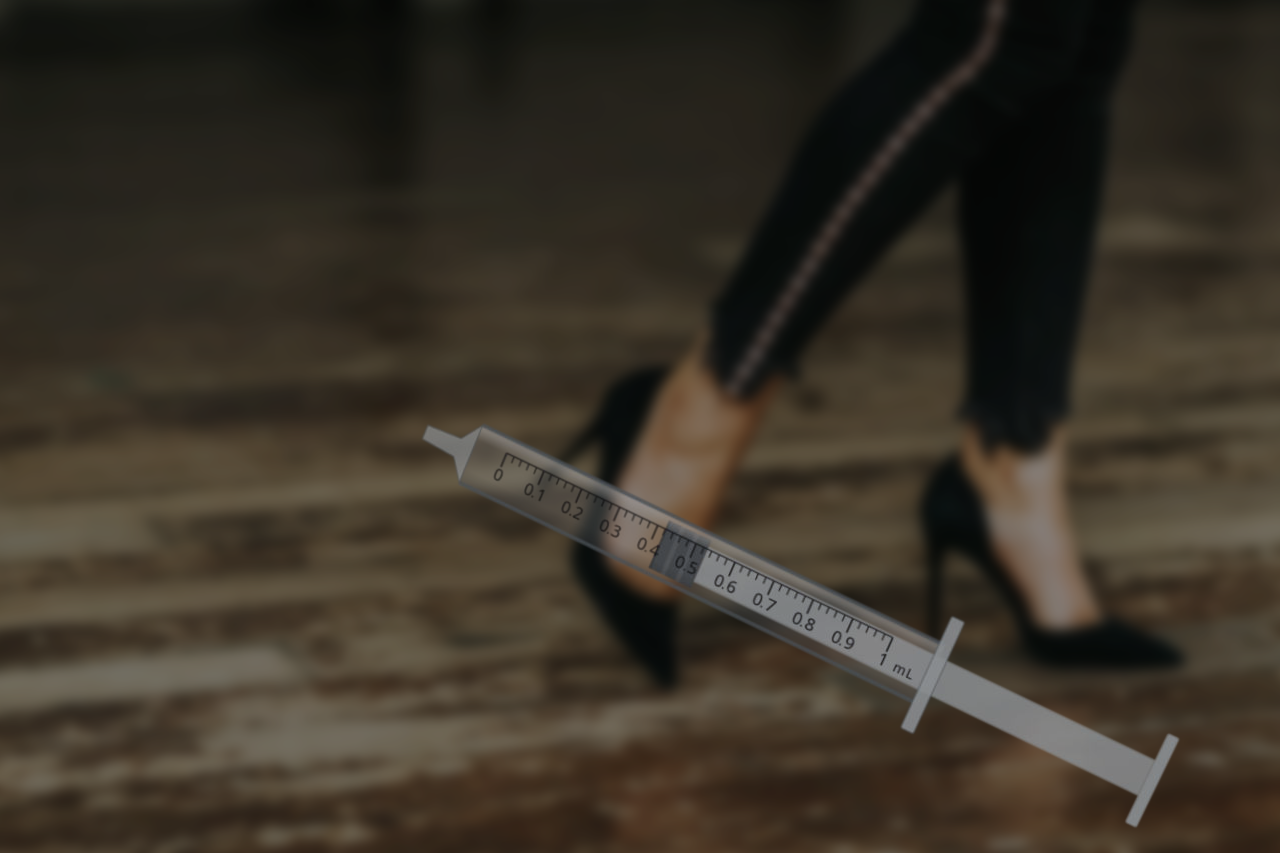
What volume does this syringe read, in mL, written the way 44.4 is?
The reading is 0.42
